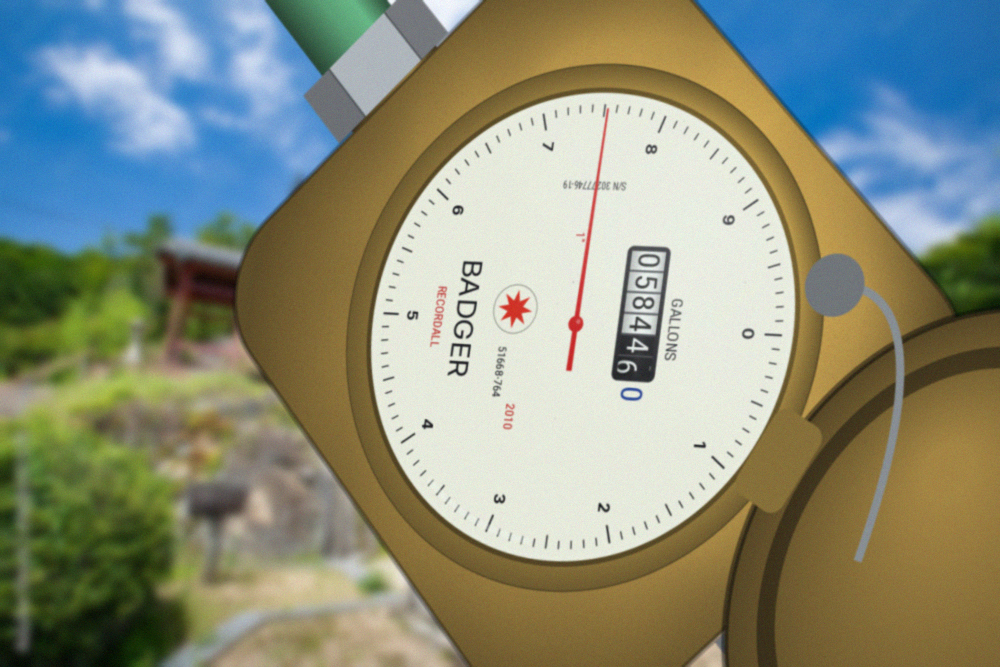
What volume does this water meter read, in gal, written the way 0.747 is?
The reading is 584457.5
